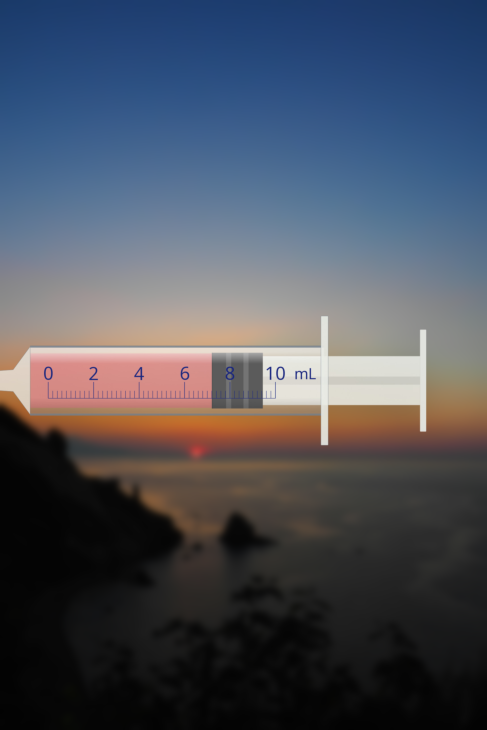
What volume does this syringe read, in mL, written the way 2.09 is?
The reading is 7.2
